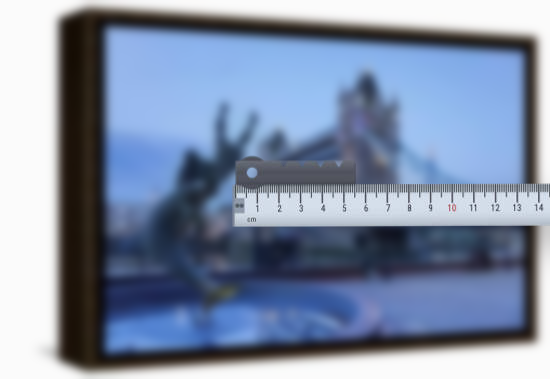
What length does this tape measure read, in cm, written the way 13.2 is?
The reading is 5.5
